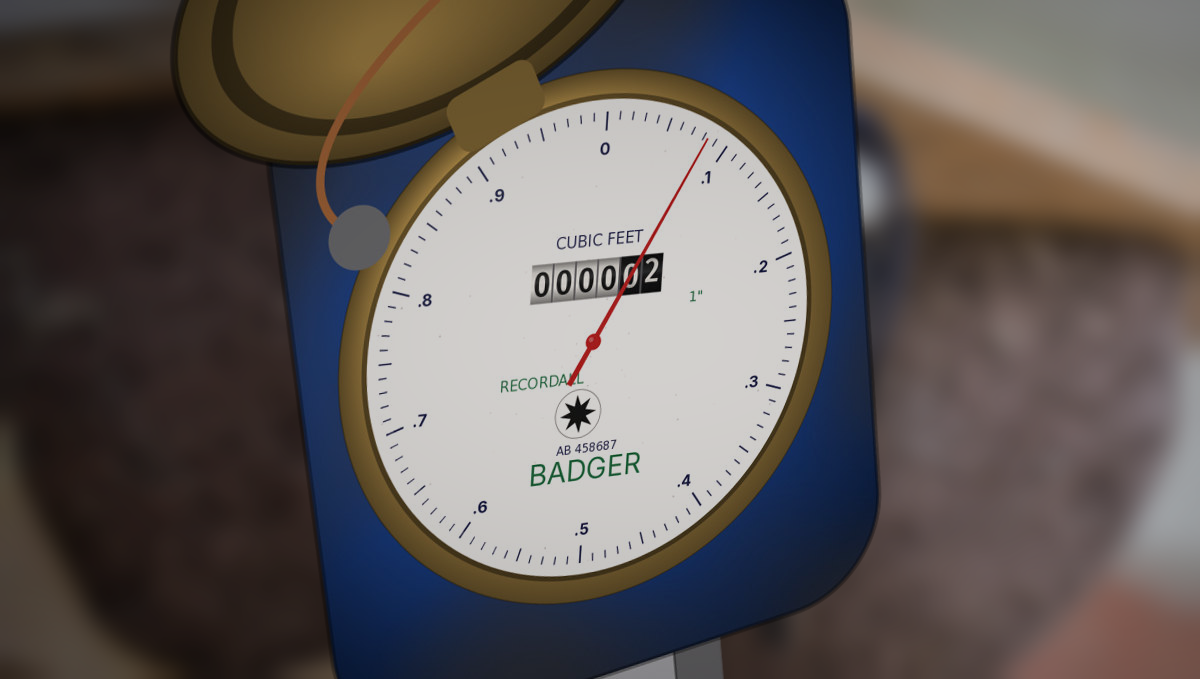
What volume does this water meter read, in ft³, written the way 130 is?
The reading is 2.08
